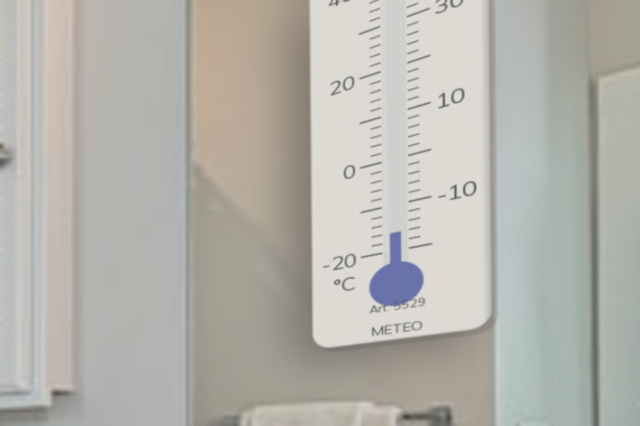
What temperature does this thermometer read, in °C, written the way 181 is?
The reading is -16
